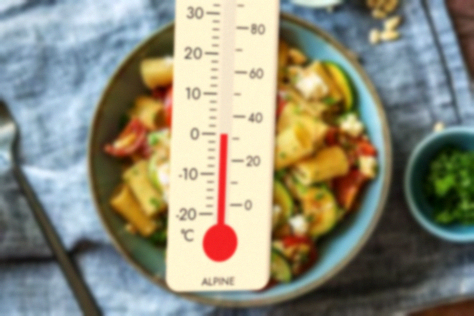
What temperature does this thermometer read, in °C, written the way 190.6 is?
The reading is 0
